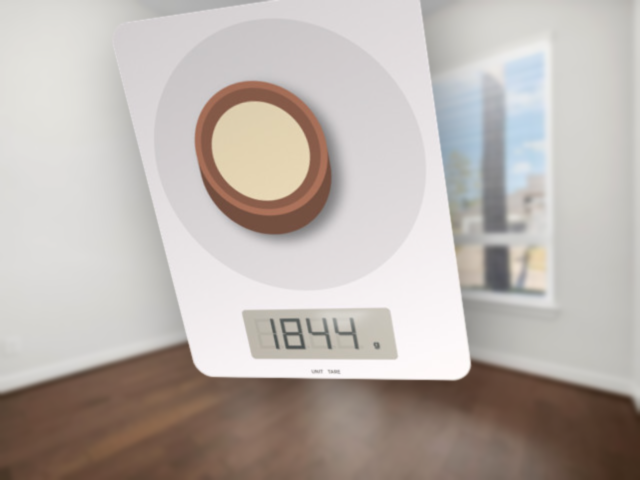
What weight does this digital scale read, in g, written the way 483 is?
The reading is 1844
